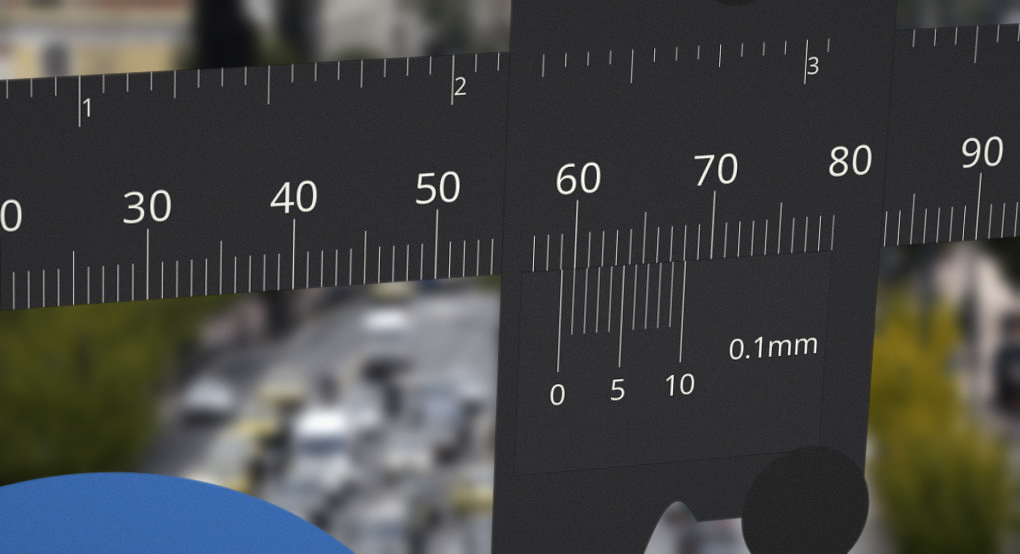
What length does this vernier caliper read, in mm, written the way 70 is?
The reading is 59.1
